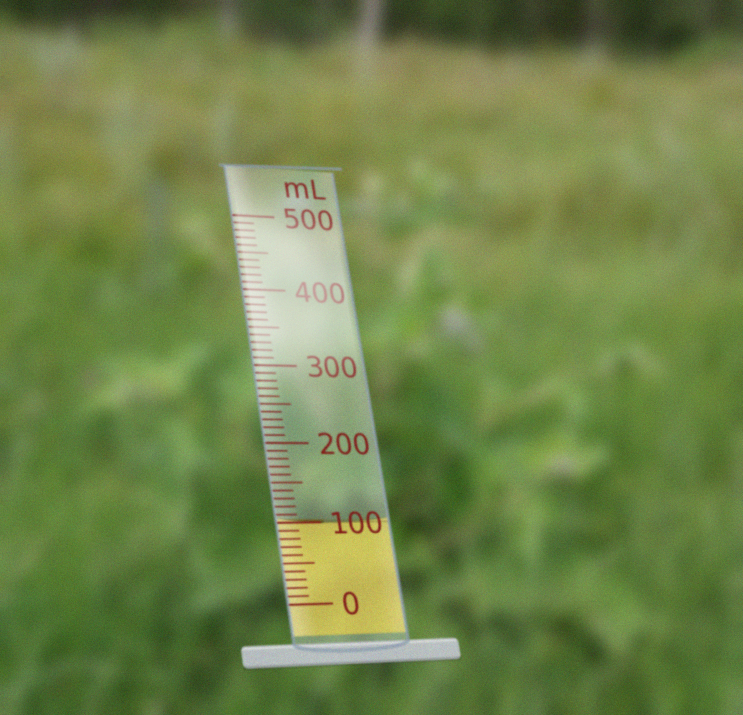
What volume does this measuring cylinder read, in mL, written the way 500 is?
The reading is 100
